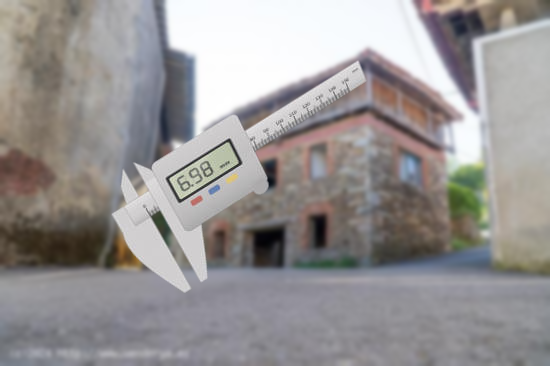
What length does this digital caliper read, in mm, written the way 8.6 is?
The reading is 6.98
